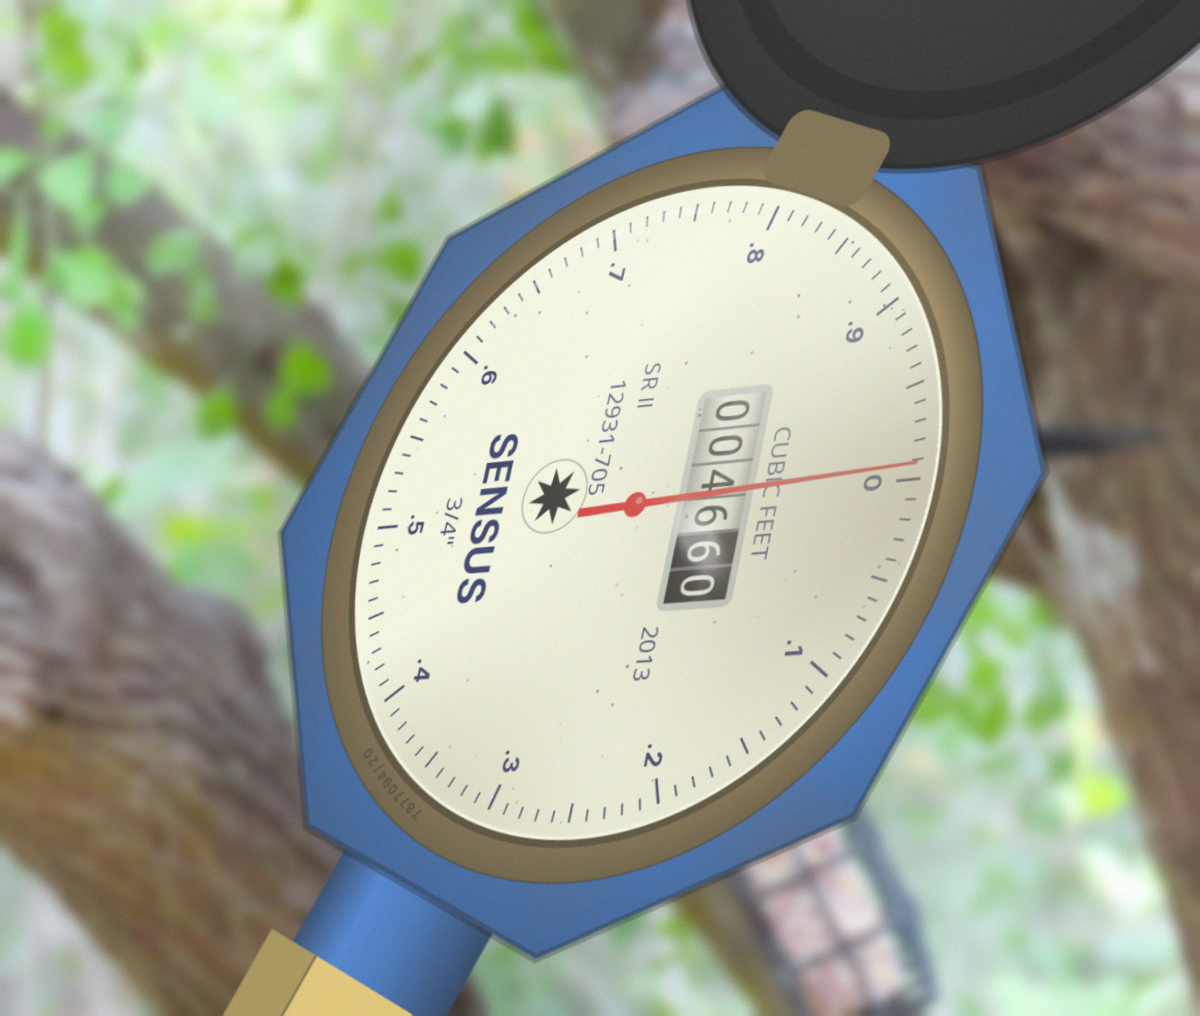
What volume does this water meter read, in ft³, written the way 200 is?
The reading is 4659.99
